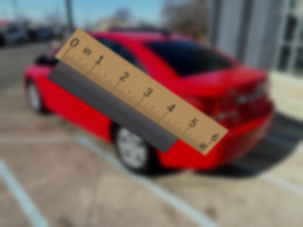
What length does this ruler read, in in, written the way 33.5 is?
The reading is 5
